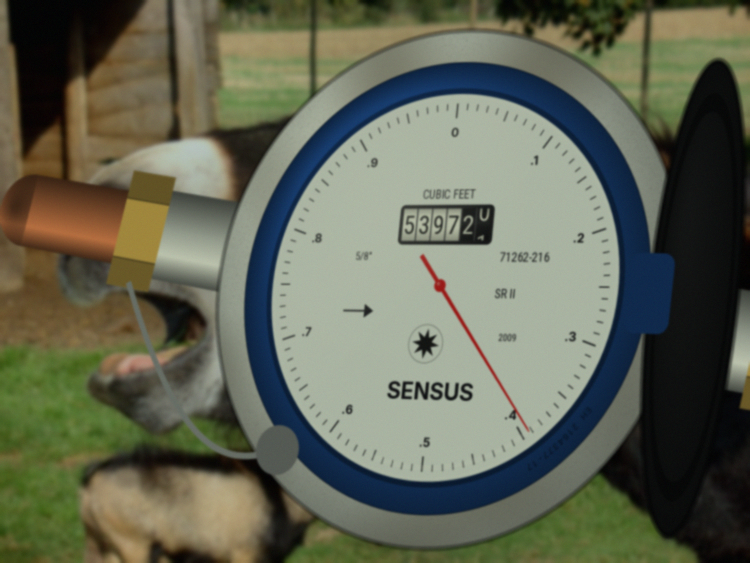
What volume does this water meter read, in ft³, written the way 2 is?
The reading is 539720.39
